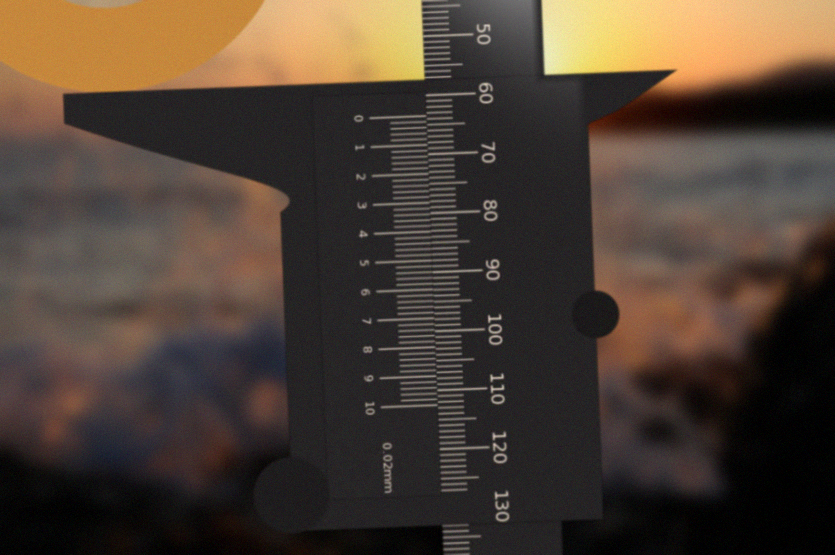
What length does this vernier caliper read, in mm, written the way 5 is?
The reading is 63.5
